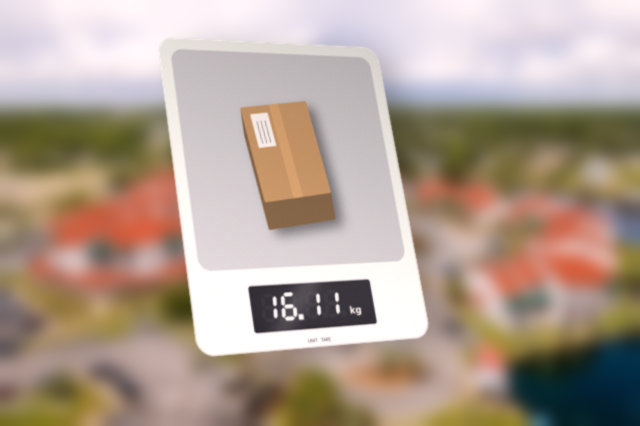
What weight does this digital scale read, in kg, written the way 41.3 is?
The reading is 16.11
